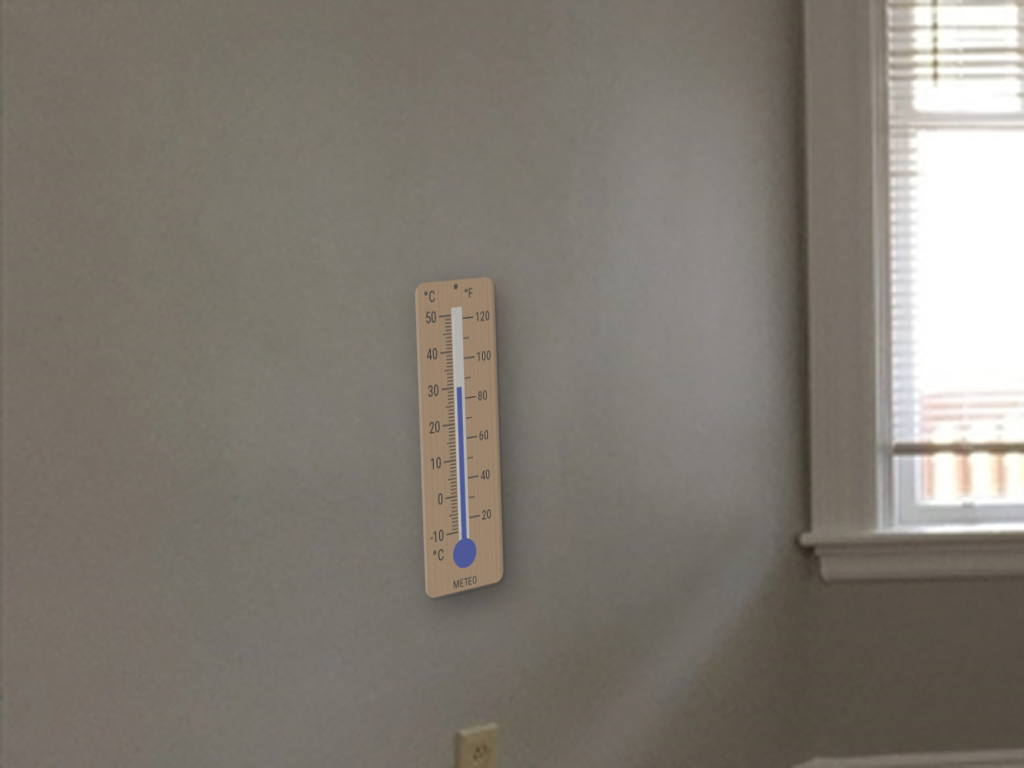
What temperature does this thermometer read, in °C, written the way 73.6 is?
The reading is 30
